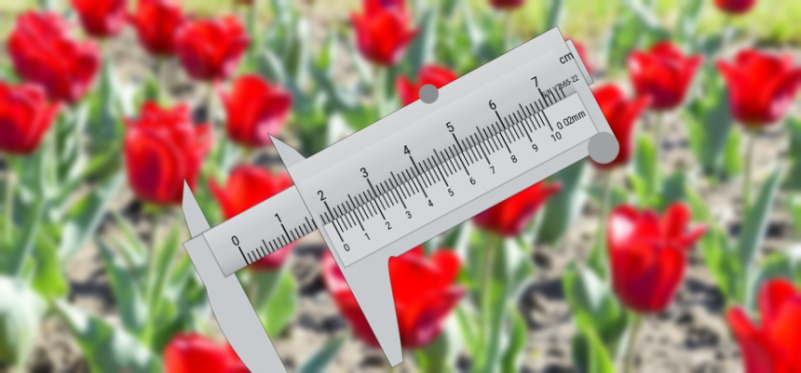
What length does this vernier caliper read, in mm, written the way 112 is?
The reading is 19.5
